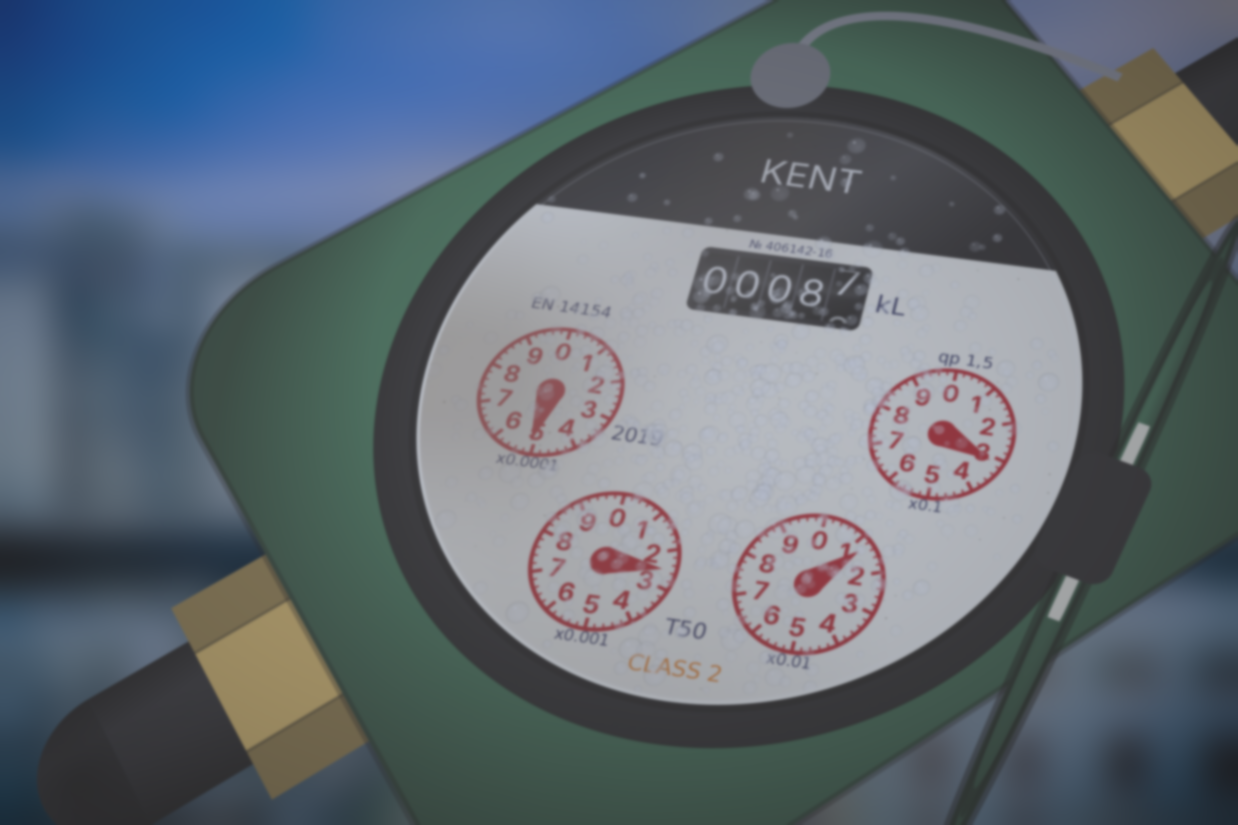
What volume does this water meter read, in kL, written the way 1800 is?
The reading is 87.3125
